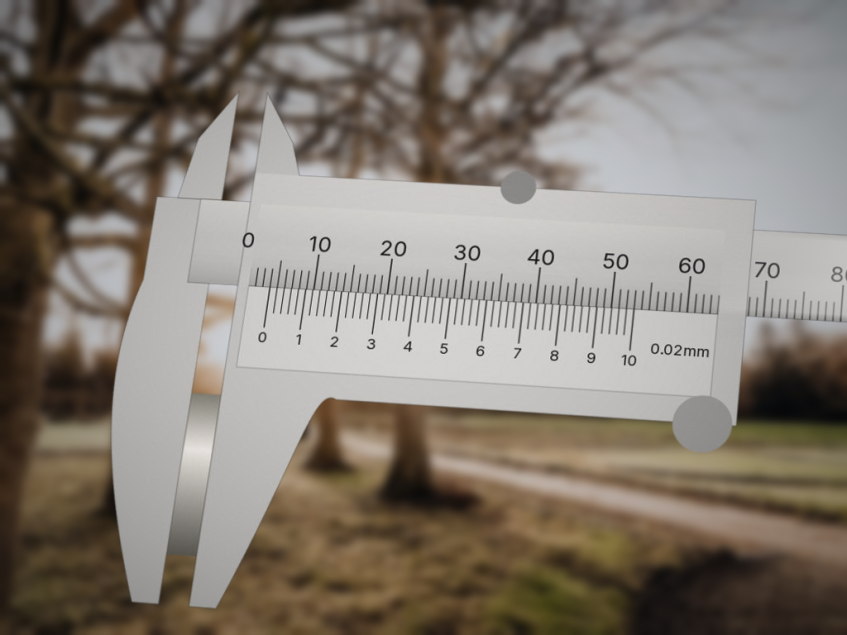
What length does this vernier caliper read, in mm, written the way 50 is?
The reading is 4.0
